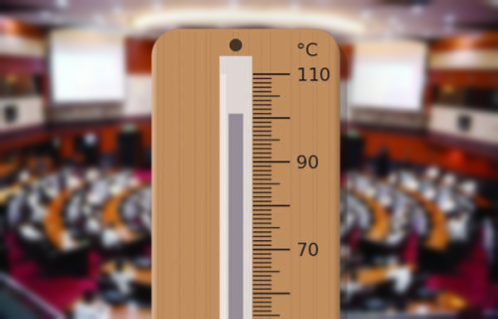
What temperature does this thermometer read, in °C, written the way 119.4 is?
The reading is 101
